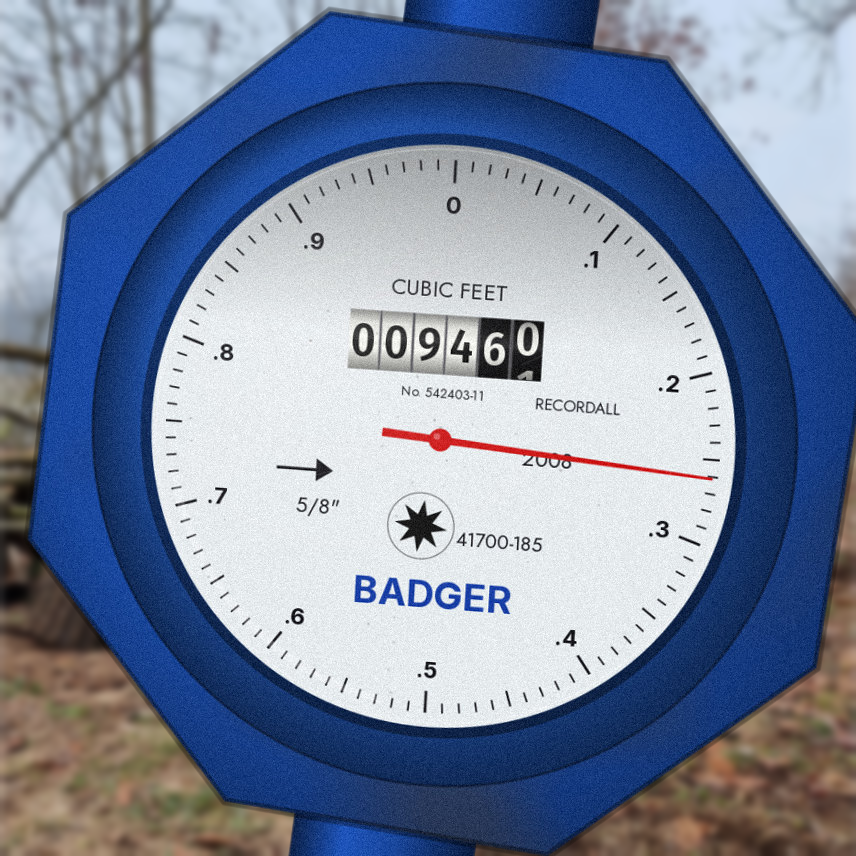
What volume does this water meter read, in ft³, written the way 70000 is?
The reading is 9460.26
